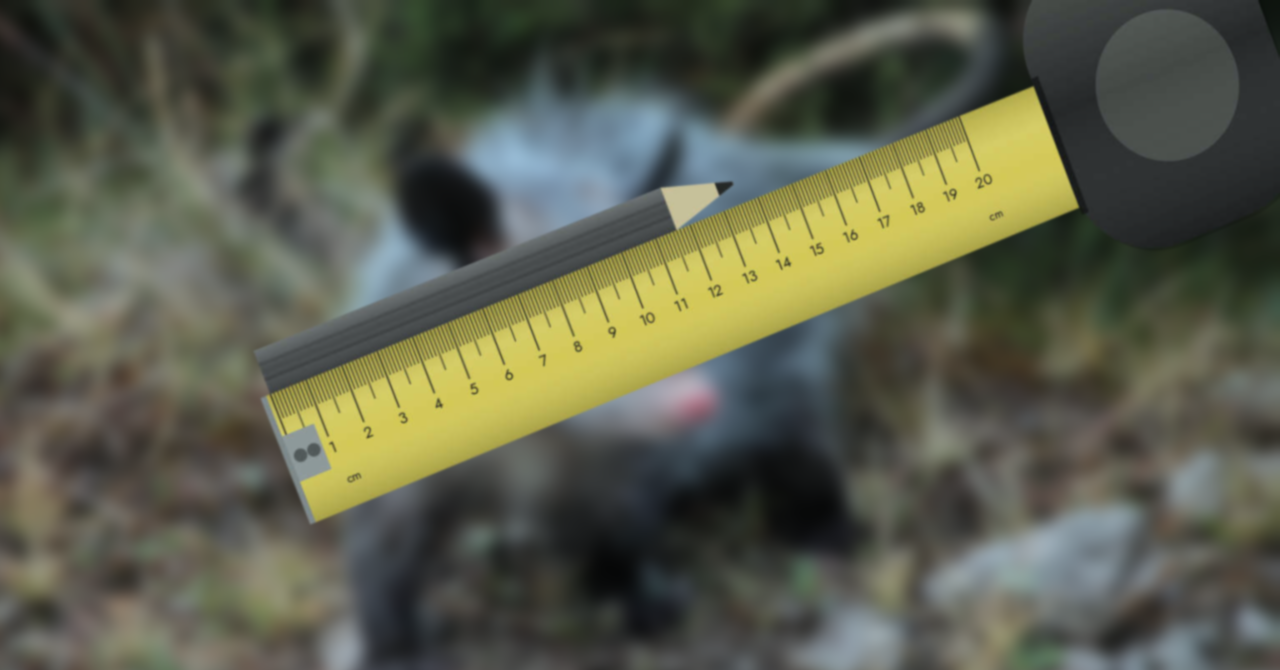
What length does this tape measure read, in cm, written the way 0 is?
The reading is 13.5
